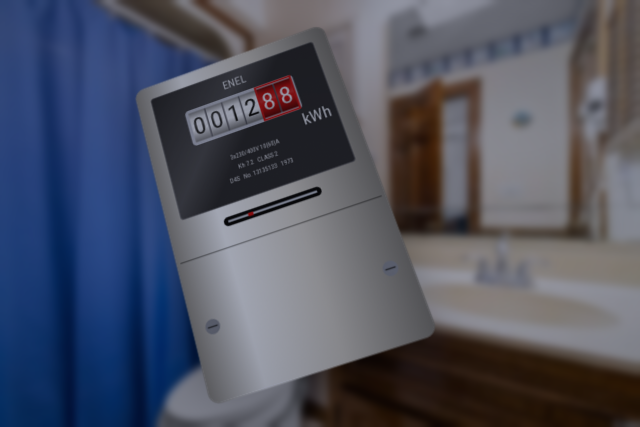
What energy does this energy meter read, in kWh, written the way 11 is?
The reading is 12.88
